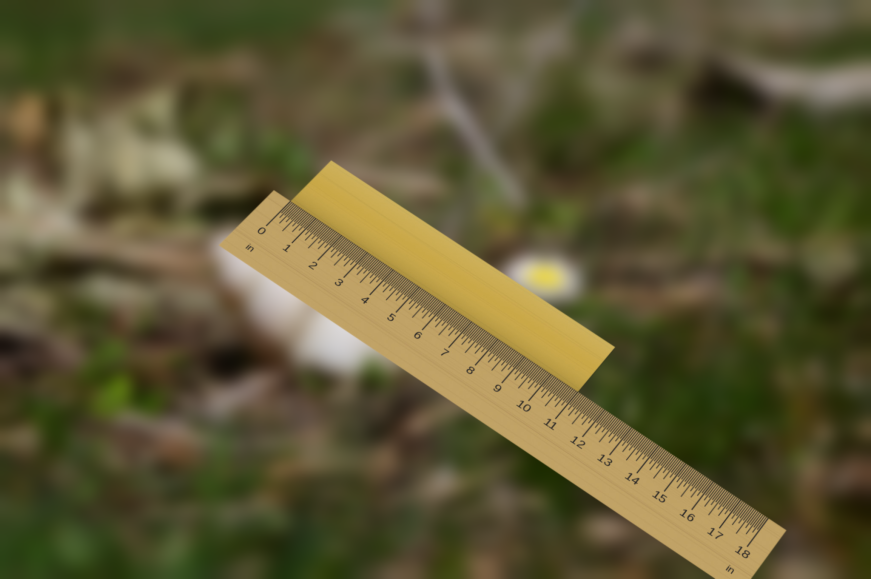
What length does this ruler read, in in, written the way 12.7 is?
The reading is 11
